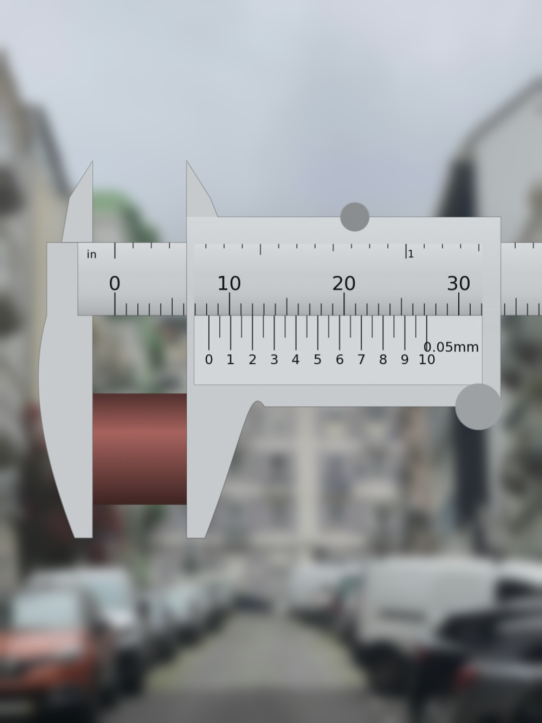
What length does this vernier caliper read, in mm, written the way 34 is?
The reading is 8.2
